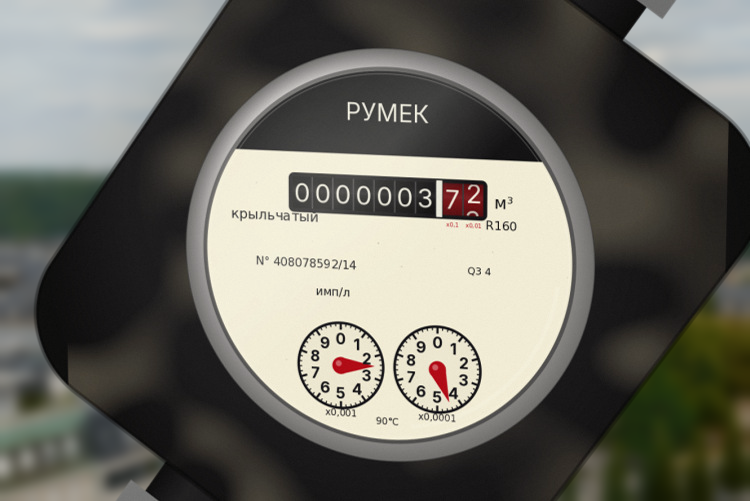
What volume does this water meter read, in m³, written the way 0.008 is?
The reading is 3.7224
